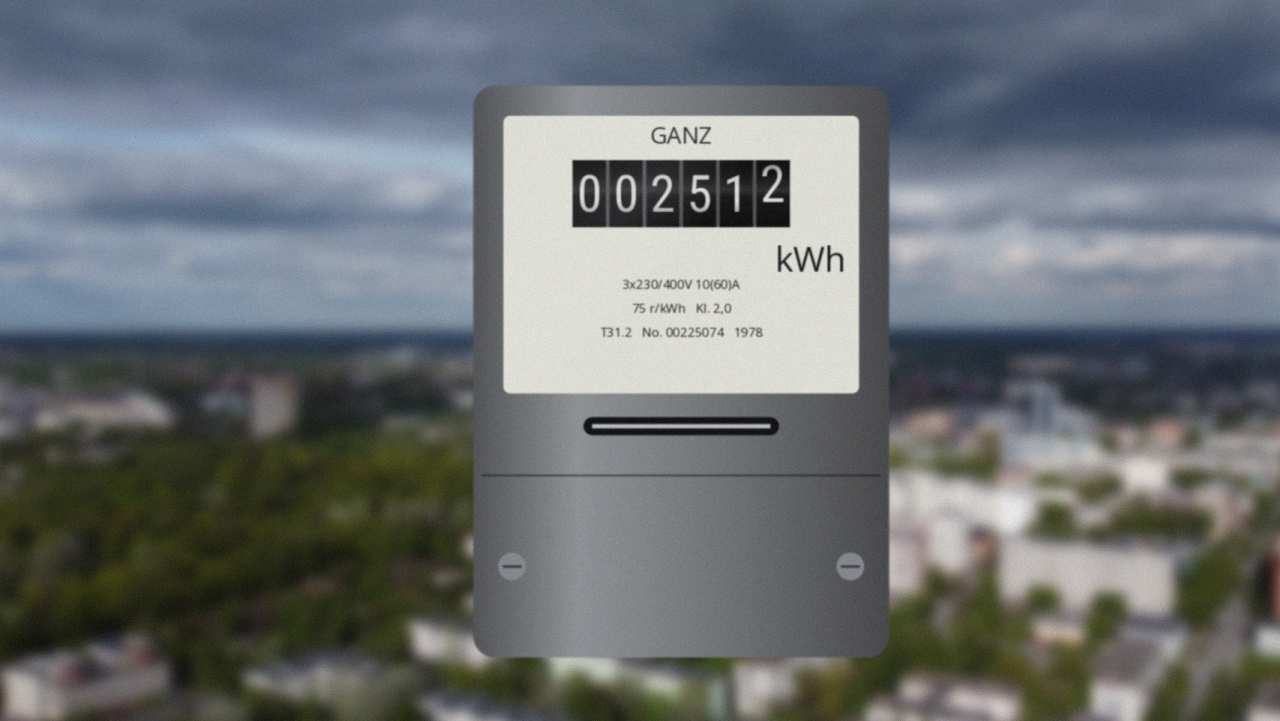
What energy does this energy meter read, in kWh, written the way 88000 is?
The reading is 2512
